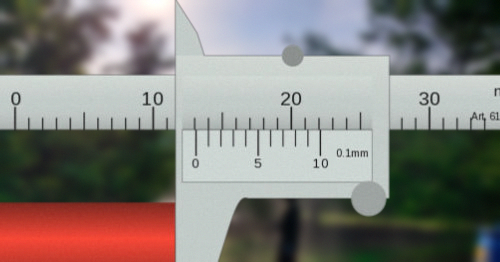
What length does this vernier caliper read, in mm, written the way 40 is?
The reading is 13.1
